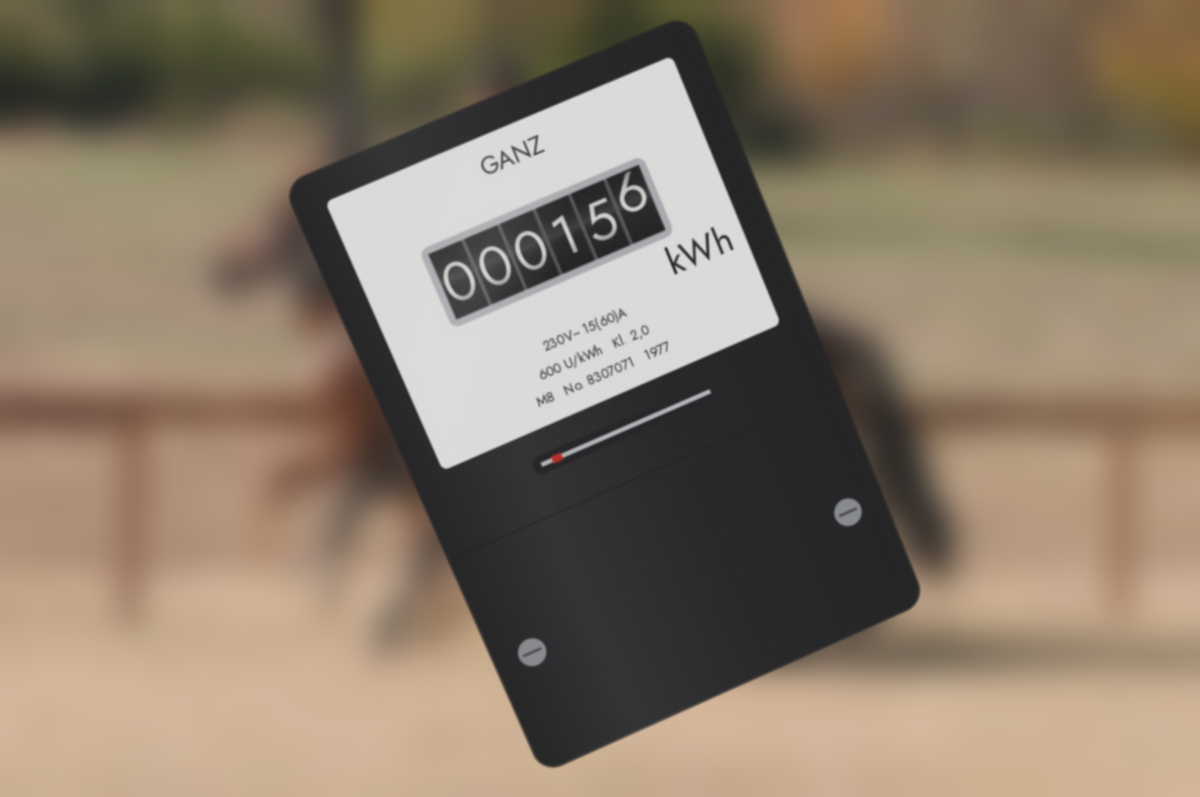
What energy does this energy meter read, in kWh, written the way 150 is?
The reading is 156
